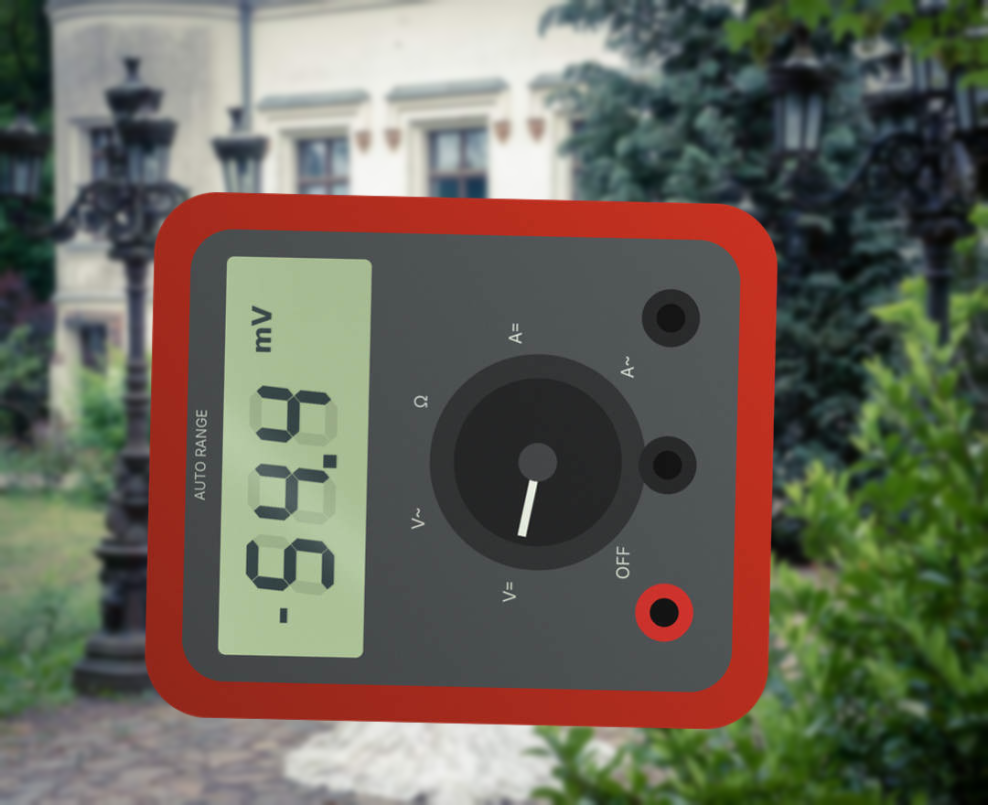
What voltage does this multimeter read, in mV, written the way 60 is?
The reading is -54.4
